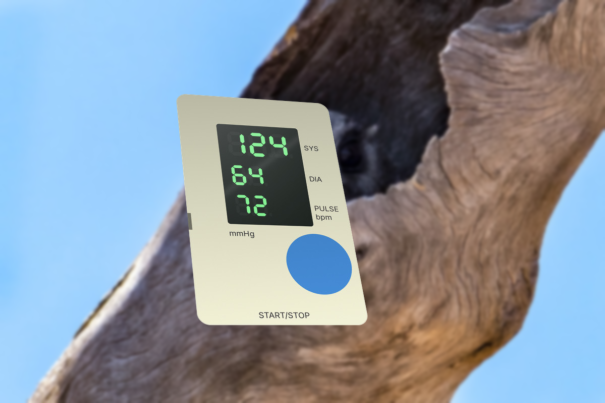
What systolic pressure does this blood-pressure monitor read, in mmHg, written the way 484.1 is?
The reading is 124
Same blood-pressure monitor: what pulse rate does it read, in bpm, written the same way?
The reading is 72
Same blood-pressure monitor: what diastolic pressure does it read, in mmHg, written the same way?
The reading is 64
